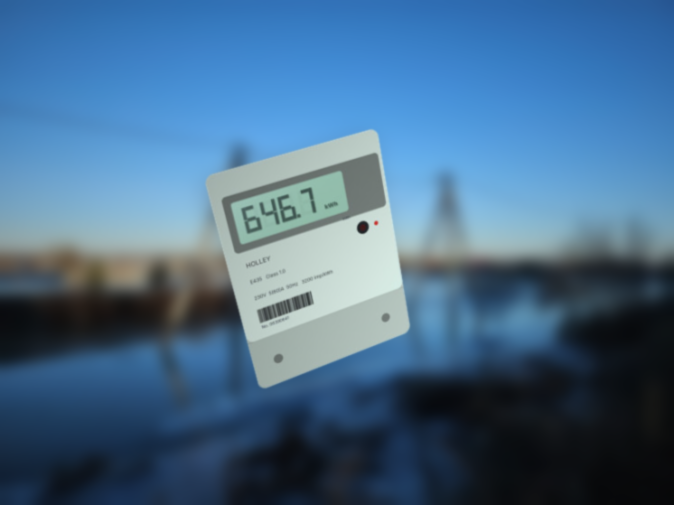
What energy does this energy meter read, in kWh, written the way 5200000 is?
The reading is 646.7
